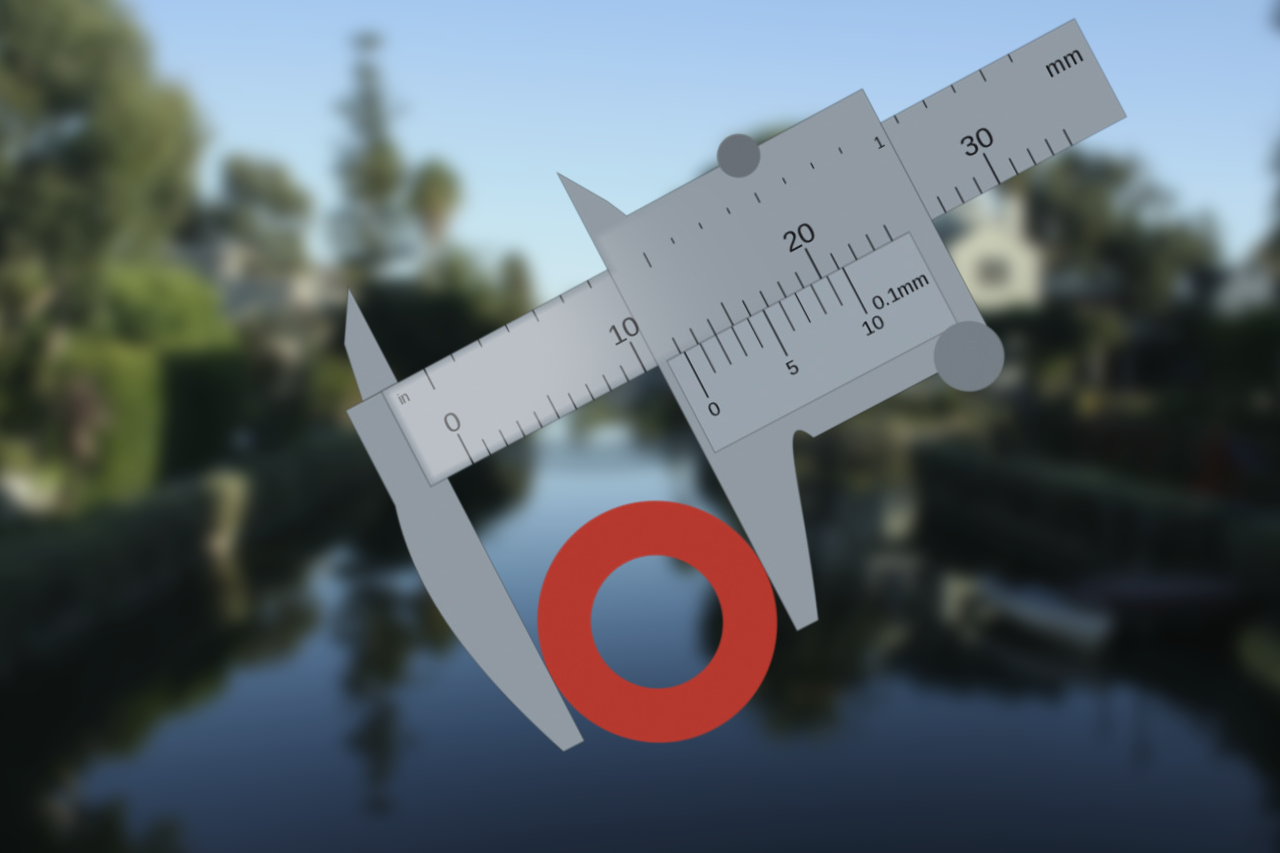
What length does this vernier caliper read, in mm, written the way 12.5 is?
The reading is 12.2
